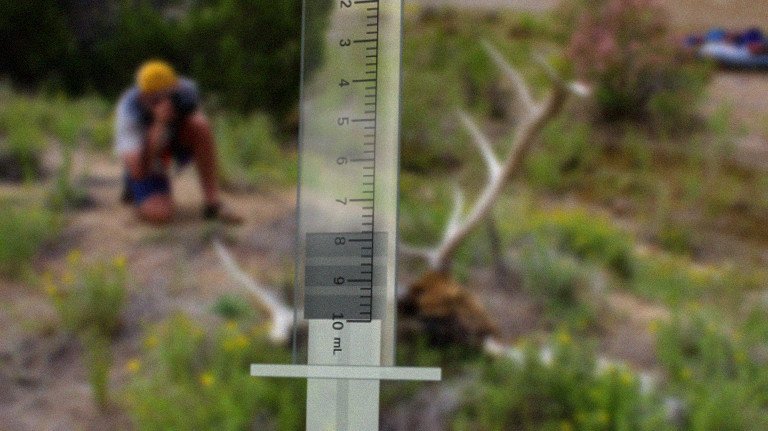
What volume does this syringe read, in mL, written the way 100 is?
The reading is 7.8
